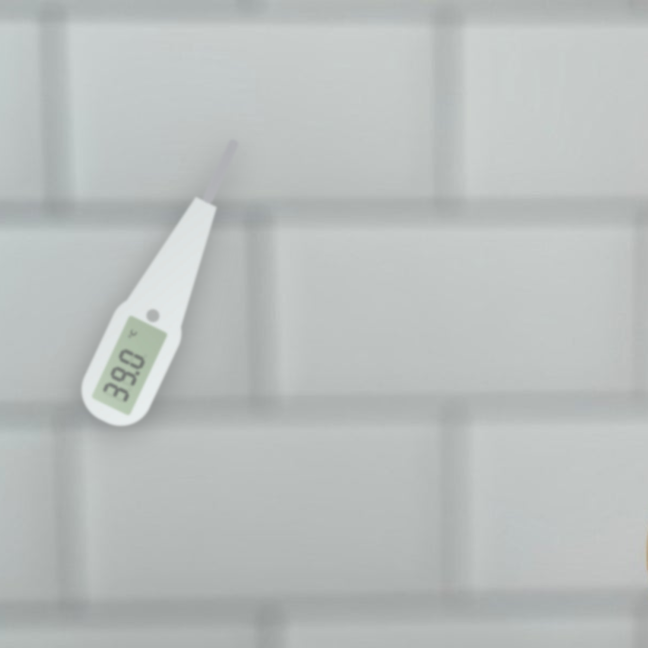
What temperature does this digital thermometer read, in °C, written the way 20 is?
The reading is 39.0
